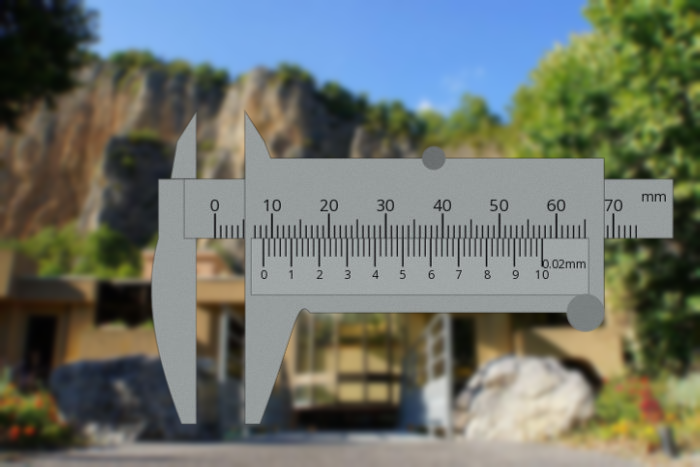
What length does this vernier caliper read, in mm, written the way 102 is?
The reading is 8.5
